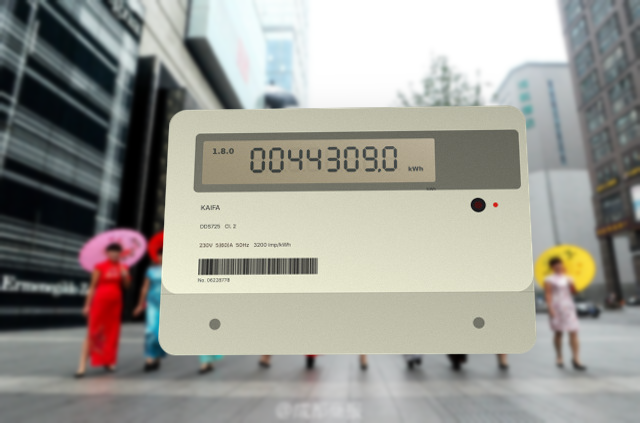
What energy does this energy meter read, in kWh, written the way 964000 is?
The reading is 44309.0
